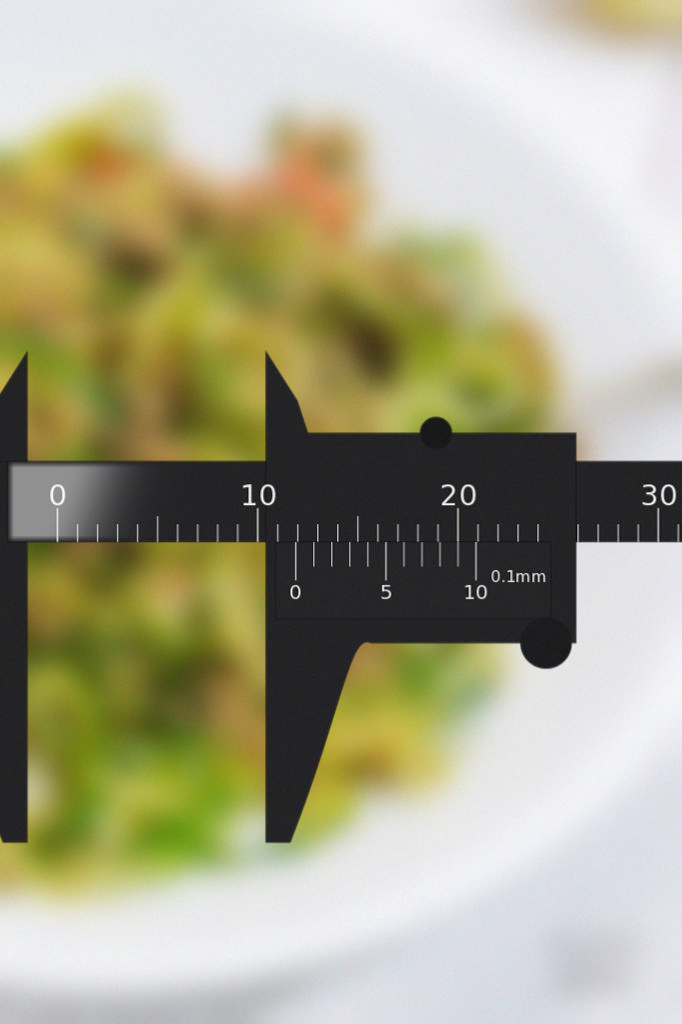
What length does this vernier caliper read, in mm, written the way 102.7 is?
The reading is 11.9
